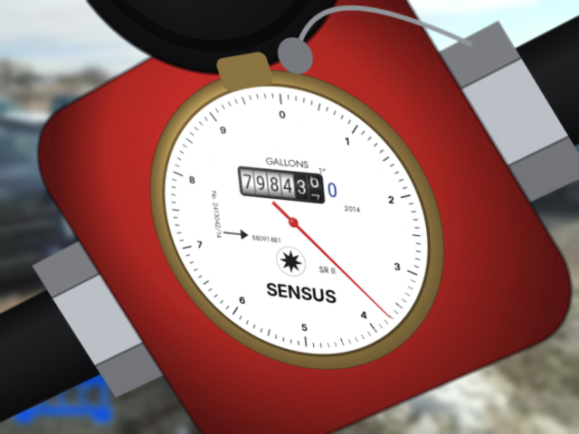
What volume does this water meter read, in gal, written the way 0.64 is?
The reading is 7984363.7
